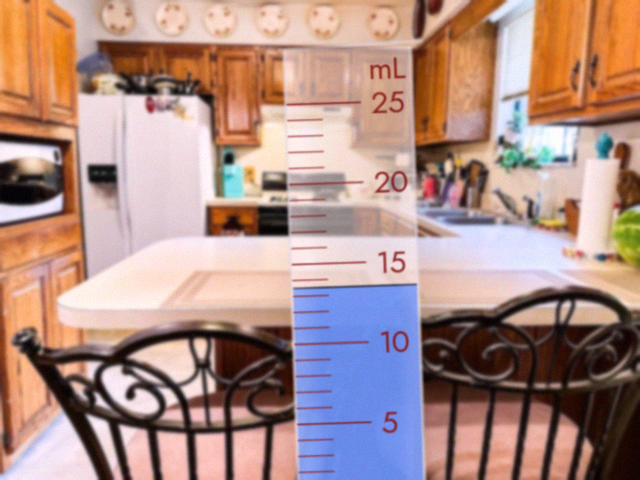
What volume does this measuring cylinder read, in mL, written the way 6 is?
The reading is 13.5
